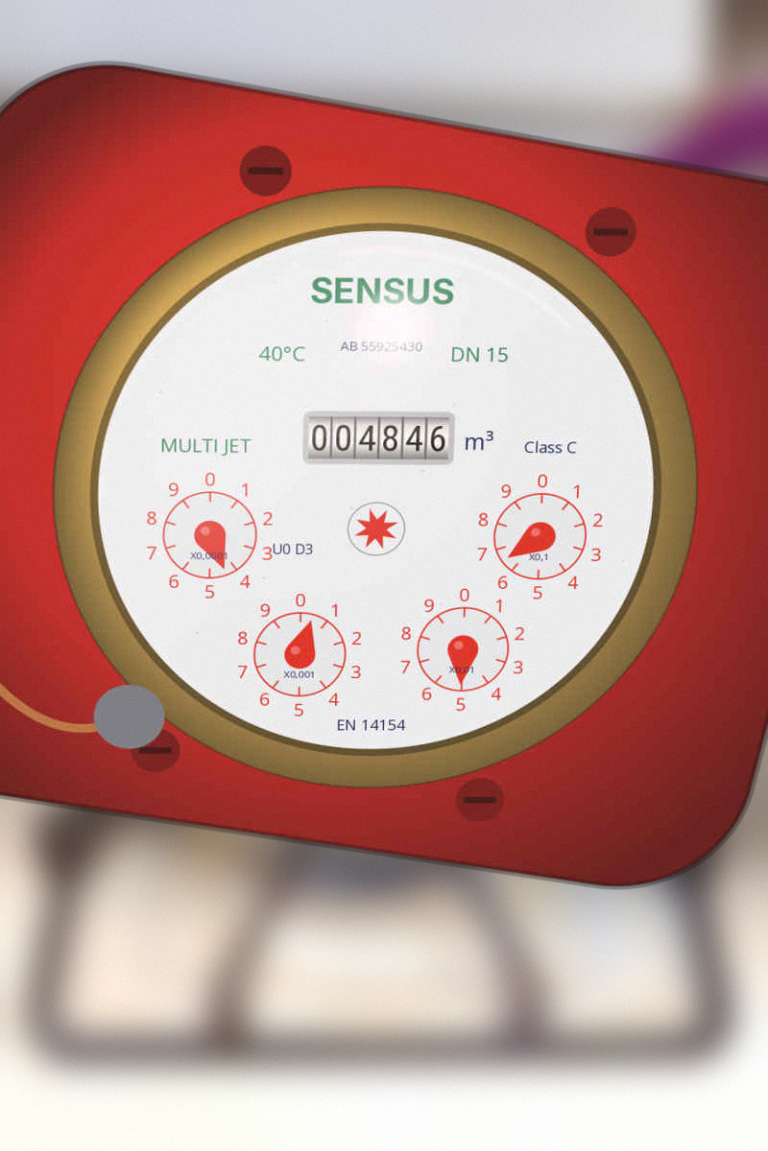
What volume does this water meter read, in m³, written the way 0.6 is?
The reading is 4846.6504
